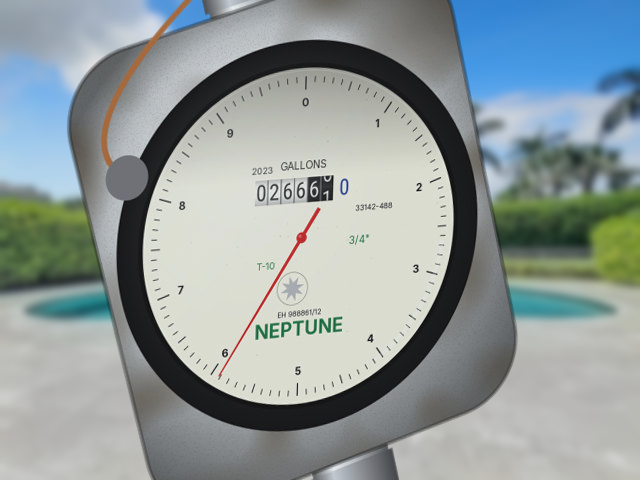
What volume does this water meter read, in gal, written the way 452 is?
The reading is 266605.9
